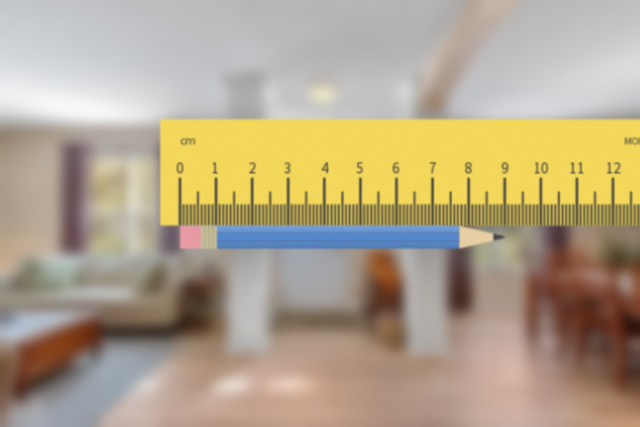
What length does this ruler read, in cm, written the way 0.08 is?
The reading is 9
